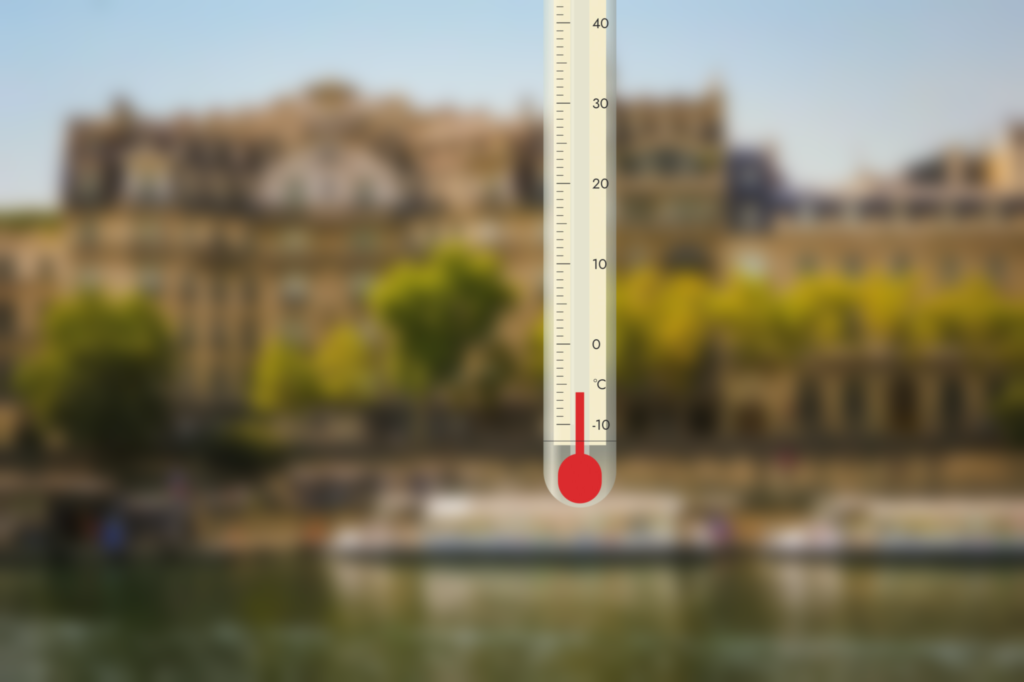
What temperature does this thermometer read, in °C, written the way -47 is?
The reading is -6
